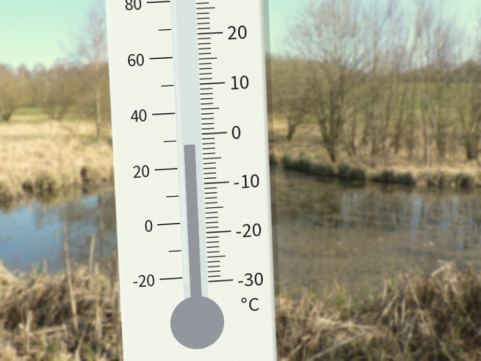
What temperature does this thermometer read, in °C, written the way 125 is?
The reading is -2
